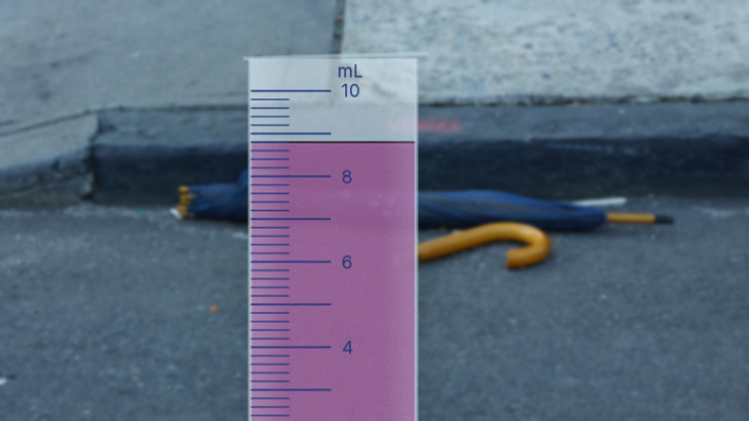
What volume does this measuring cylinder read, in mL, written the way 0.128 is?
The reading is 8.8
